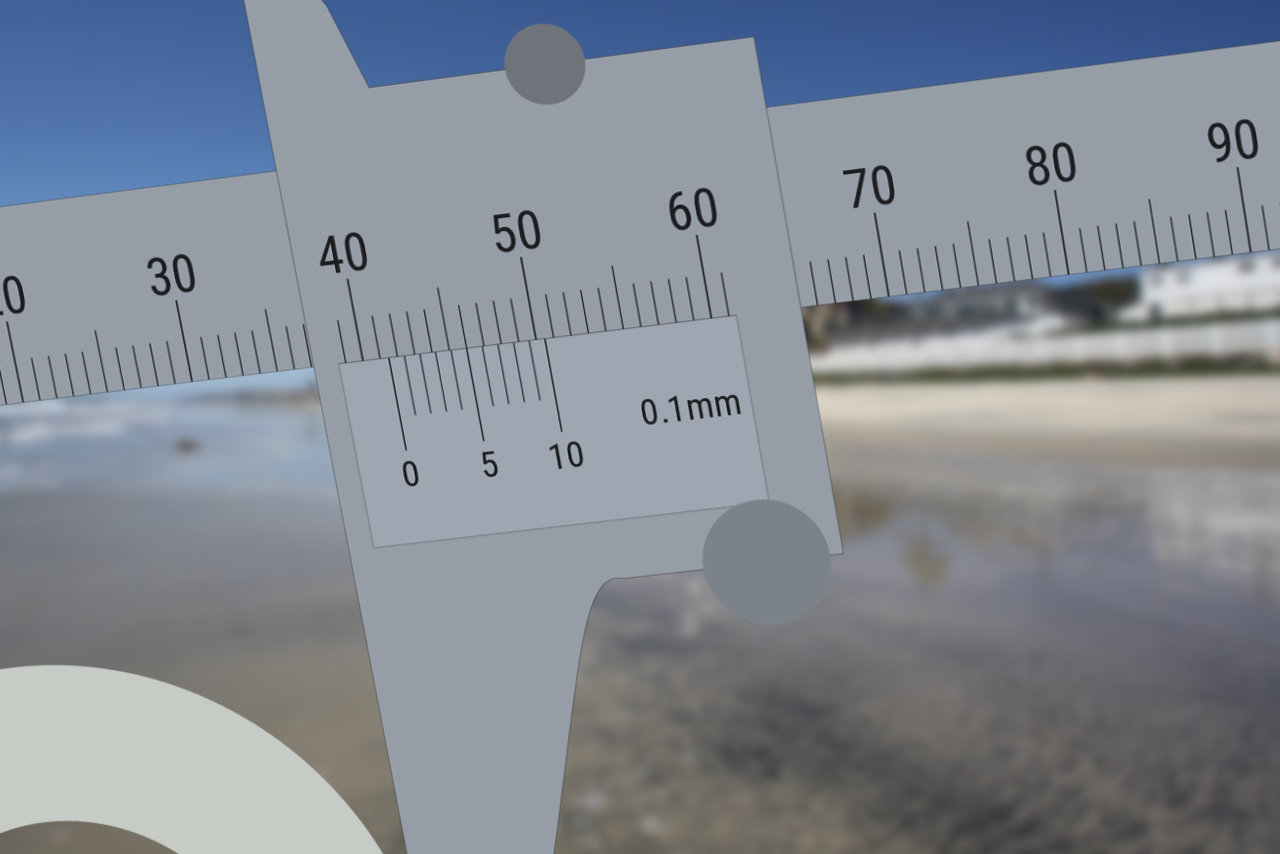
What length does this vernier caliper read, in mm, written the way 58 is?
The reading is 41.5
